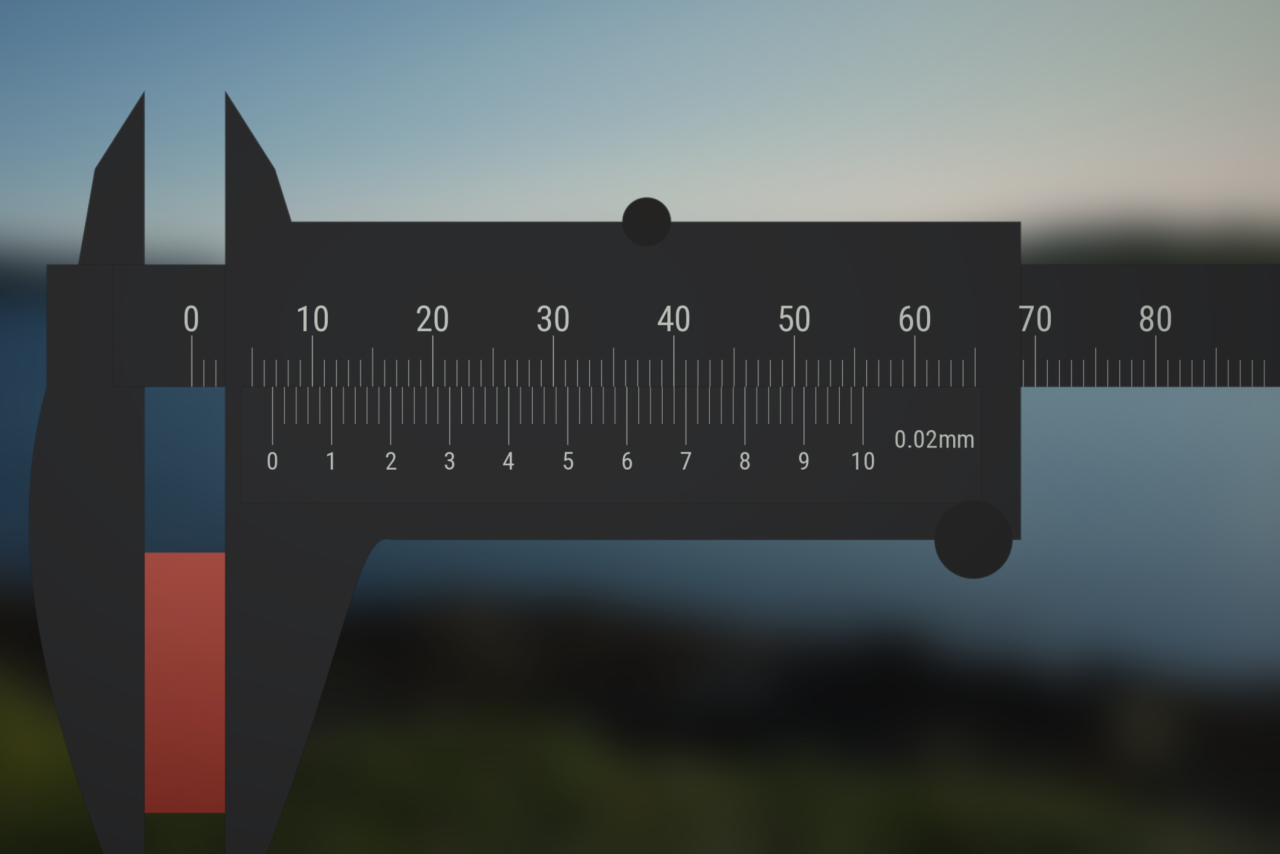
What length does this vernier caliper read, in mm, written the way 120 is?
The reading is 6.7
